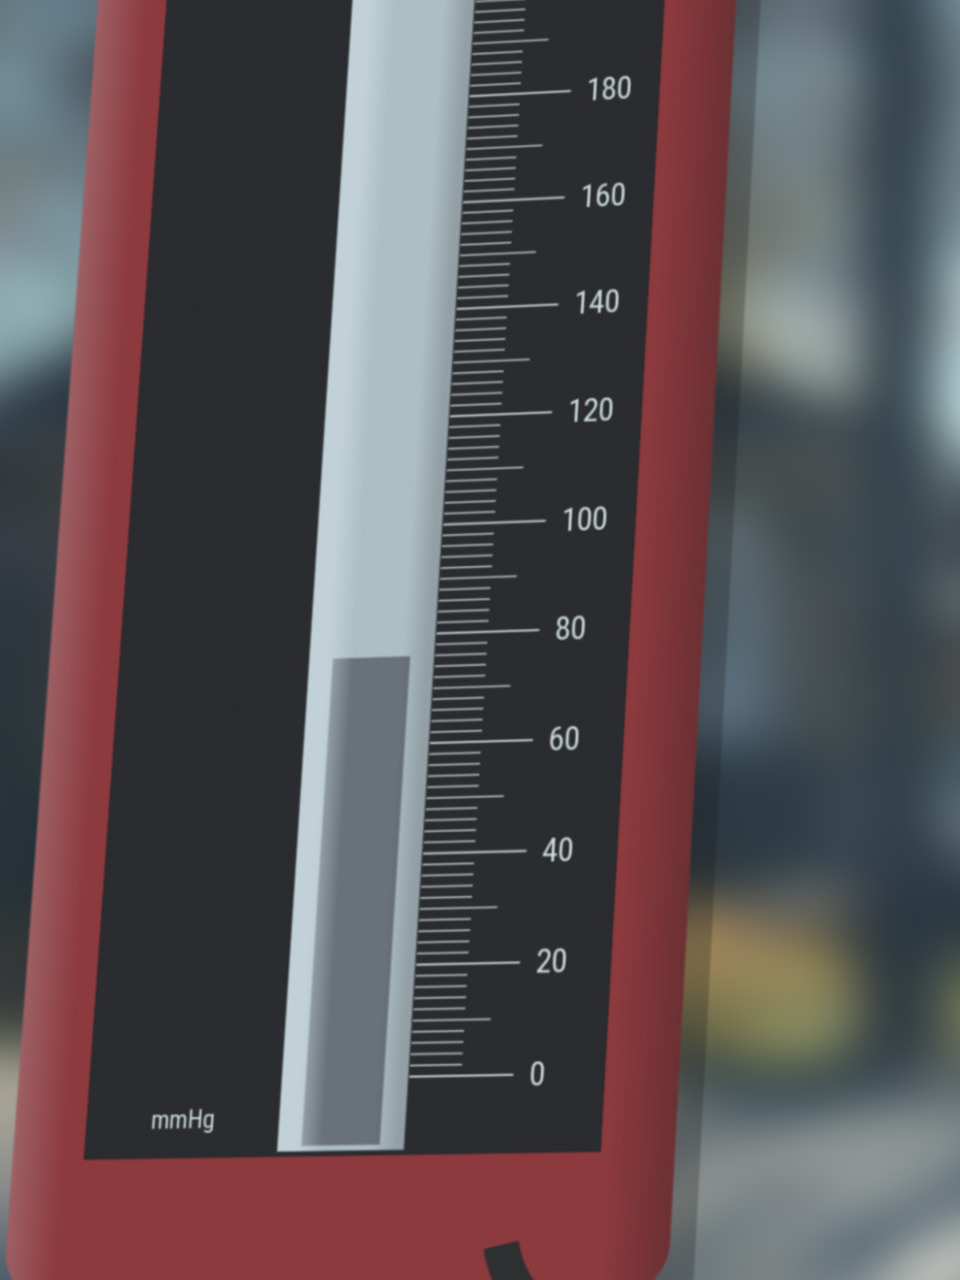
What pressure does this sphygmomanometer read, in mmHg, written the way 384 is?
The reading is 76
